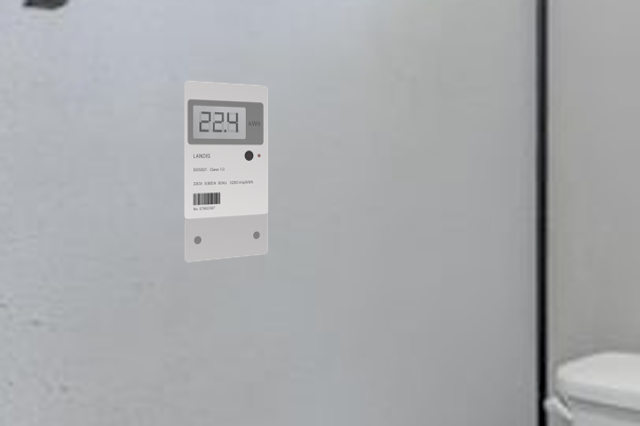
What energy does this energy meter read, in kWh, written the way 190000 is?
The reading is 22.4
